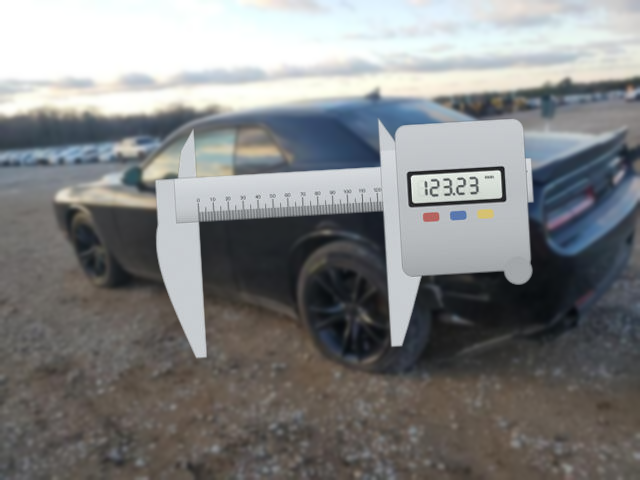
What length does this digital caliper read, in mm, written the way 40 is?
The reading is 123.23
